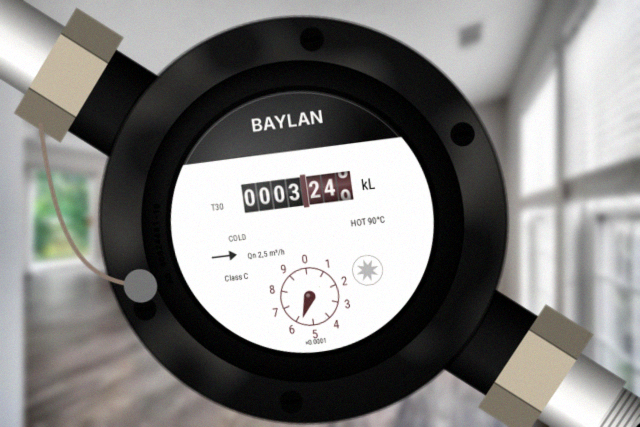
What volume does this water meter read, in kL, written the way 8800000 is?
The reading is 3.2485
